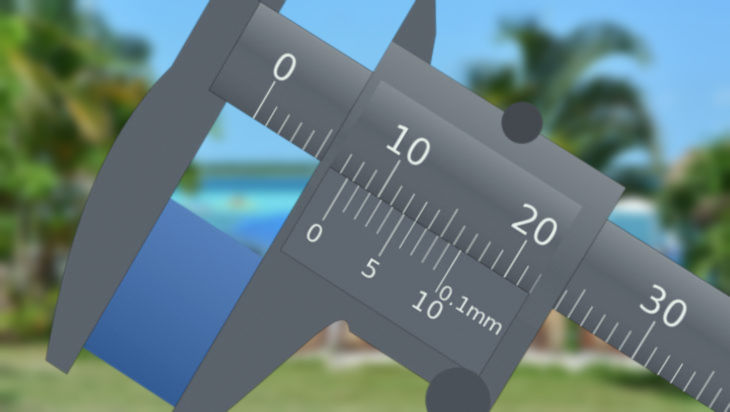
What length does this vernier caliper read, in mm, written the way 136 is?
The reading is 7.6
